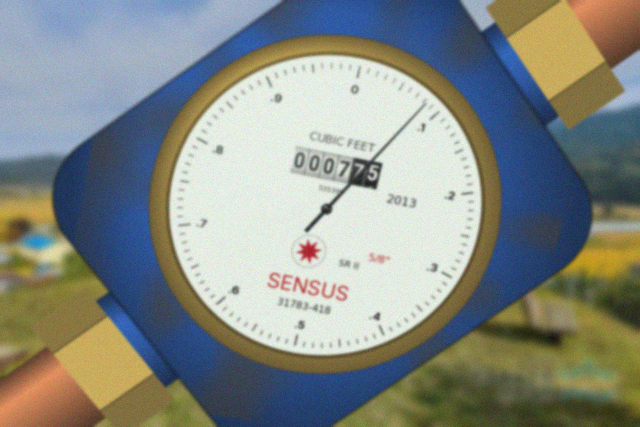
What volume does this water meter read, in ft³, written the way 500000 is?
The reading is 775.08
